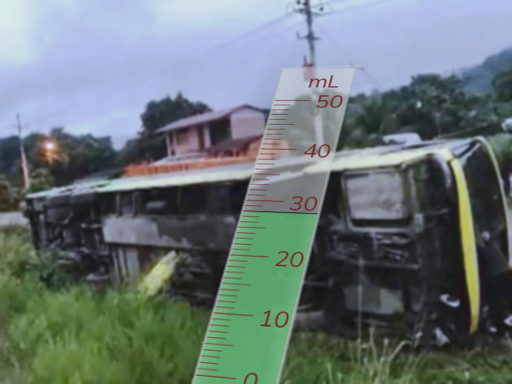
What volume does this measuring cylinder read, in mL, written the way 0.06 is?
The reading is 28
